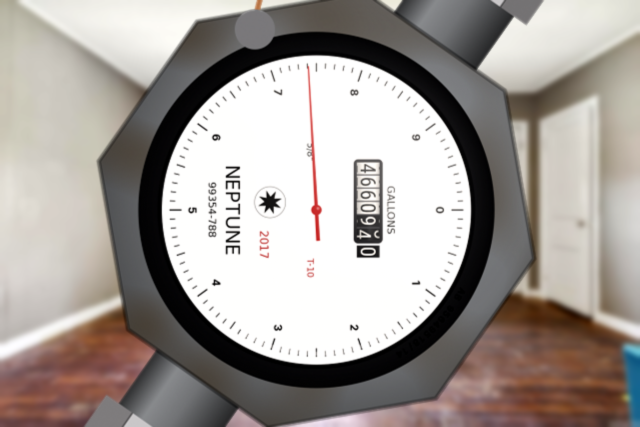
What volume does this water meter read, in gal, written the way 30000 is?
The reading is 4660937.4
